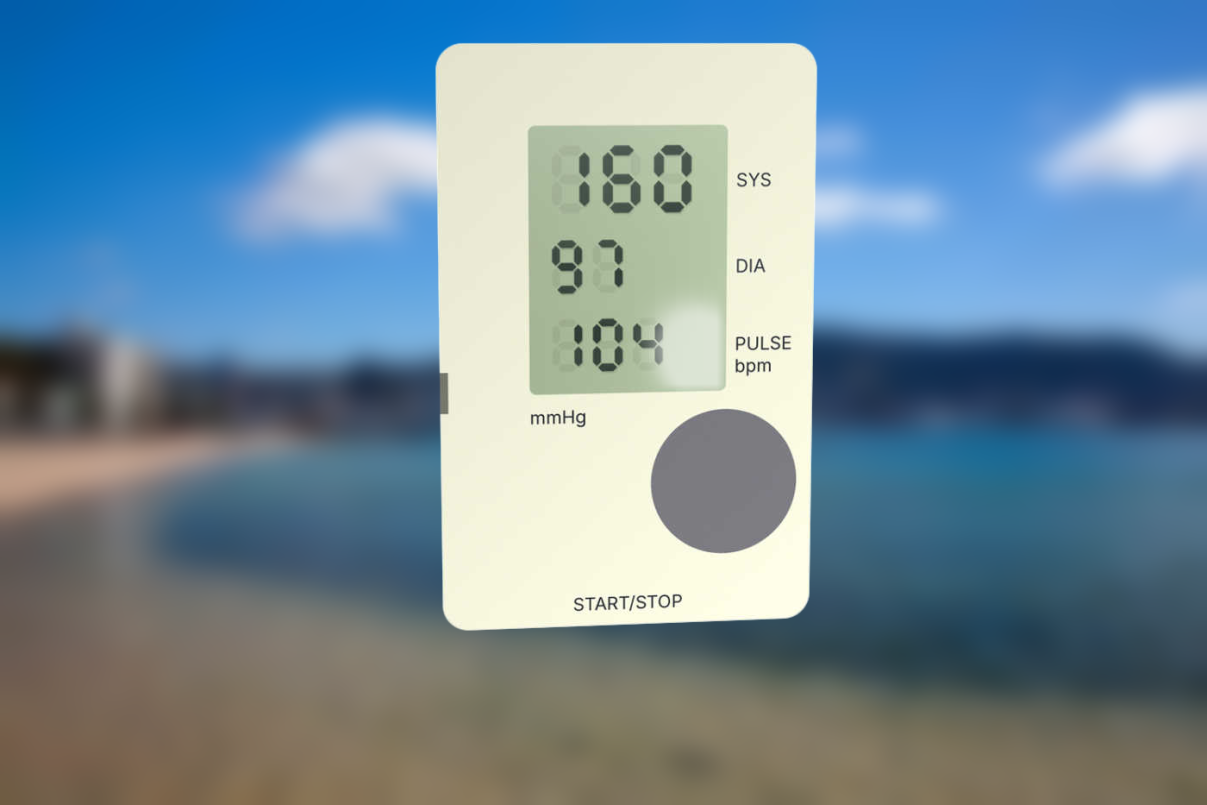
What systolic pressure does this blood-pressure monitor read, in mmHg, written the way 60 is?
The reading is 160
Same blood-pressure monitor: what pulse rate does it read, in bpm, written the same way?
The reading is 104
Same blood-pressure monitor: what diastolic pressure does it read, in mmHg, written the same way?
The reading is 97
